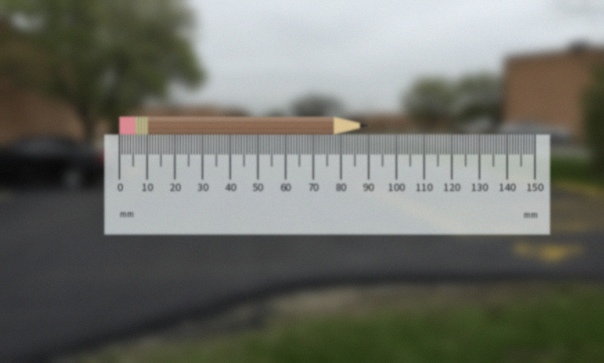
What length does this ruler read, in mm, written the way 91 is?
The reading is 90
